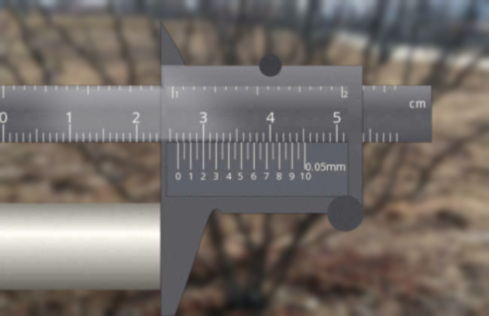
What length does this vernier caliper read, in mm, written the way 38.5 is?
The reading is 26.2
